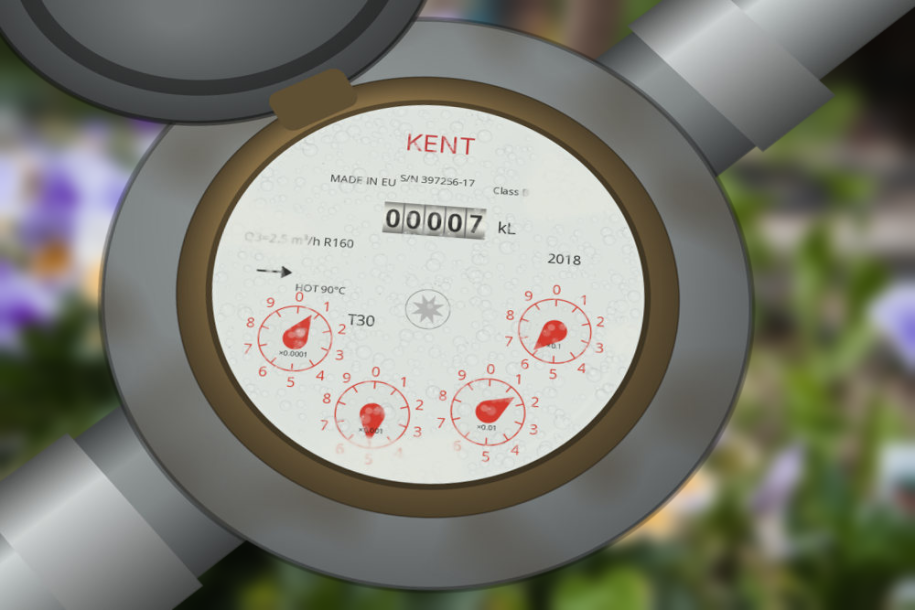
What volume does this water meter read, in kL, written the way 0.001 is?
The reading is 7.6150
